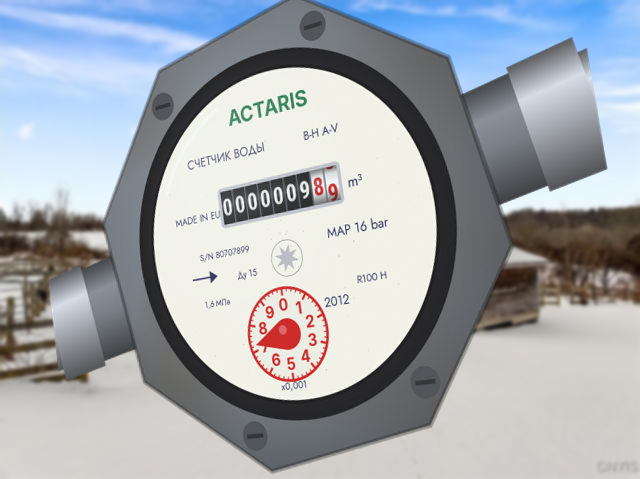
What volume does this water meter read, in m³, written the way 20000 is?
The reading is 9.887
